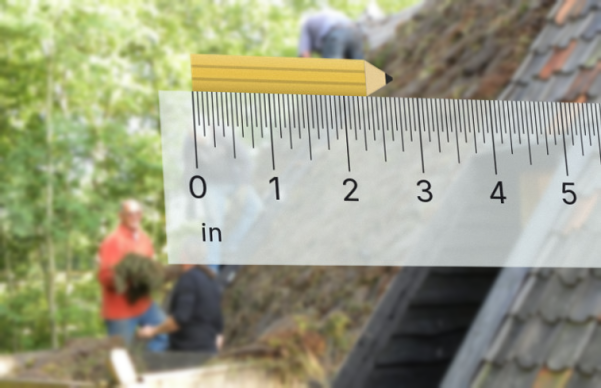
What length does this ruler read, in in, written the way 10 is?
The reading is 2.6875
